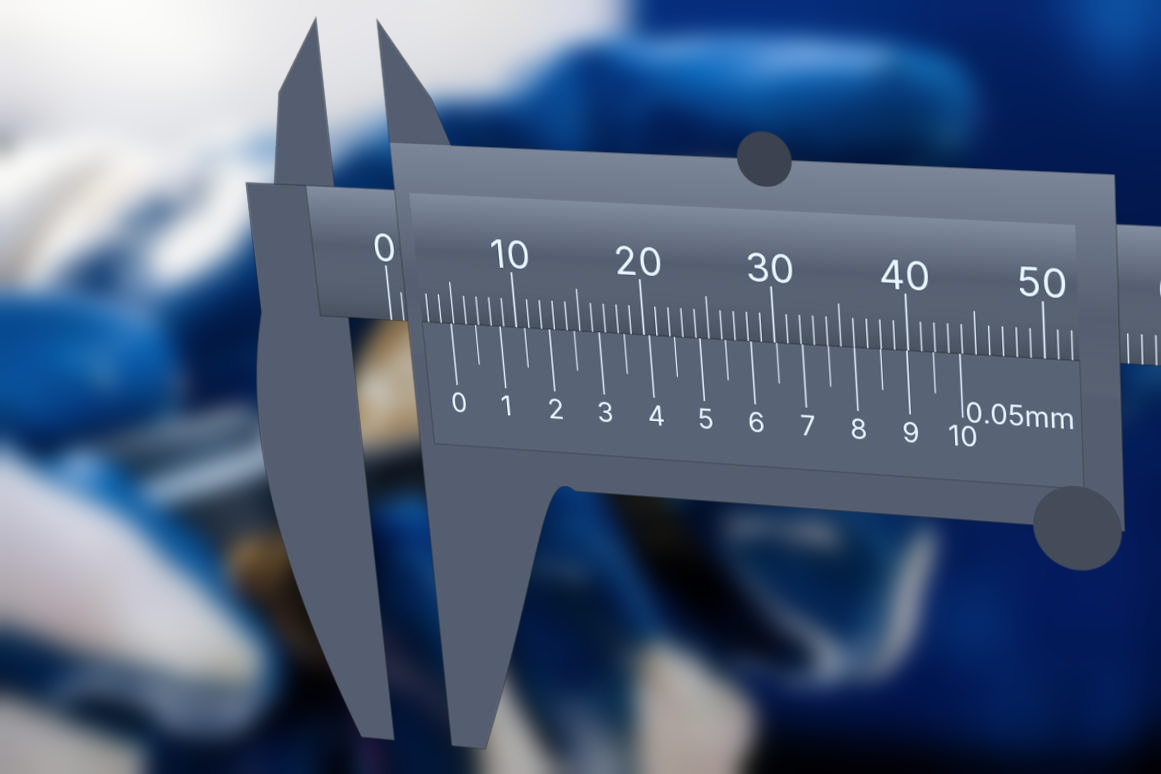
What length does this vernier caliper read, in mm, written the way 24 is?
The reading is 4.8
